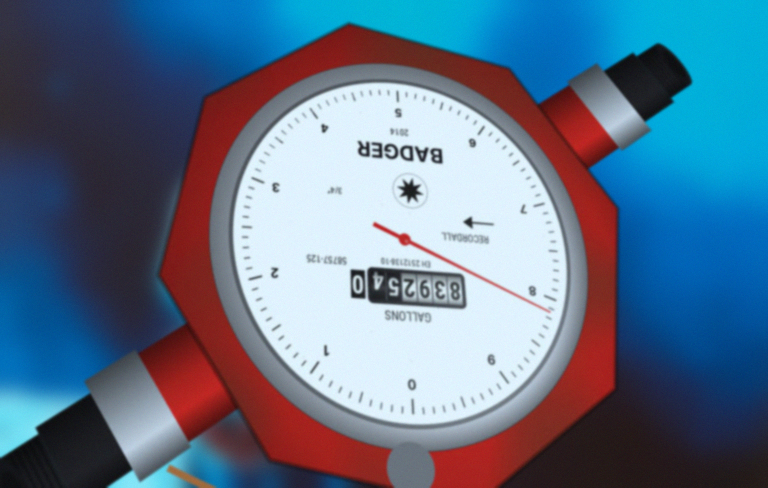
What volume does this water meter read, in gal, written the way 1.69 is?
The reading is 8392538.1
